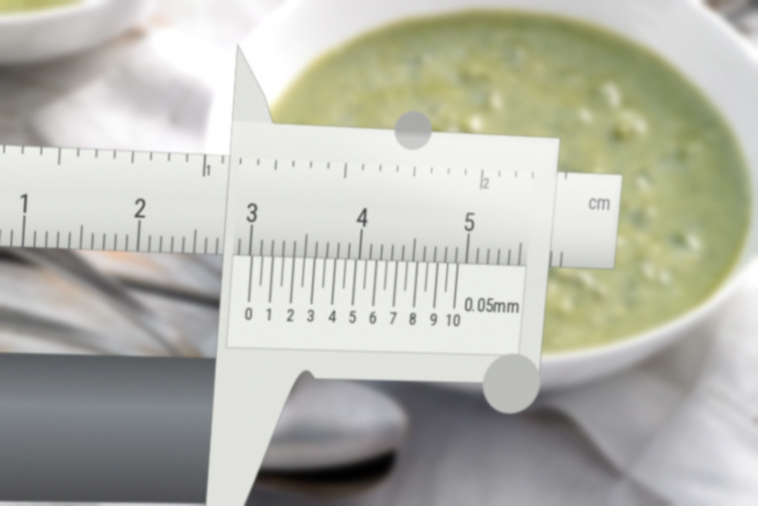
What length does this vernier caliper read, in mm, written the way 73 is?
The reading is 30.2
